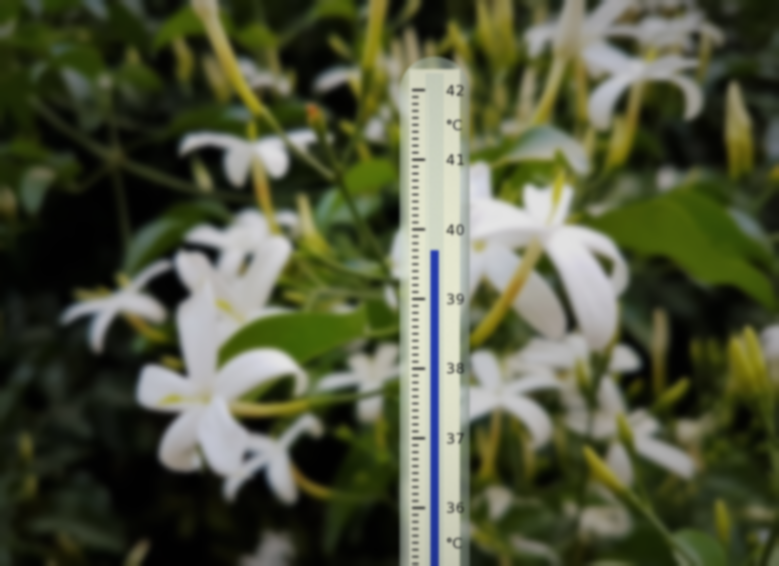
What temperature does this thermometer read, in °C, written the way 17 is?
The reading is 39.7
